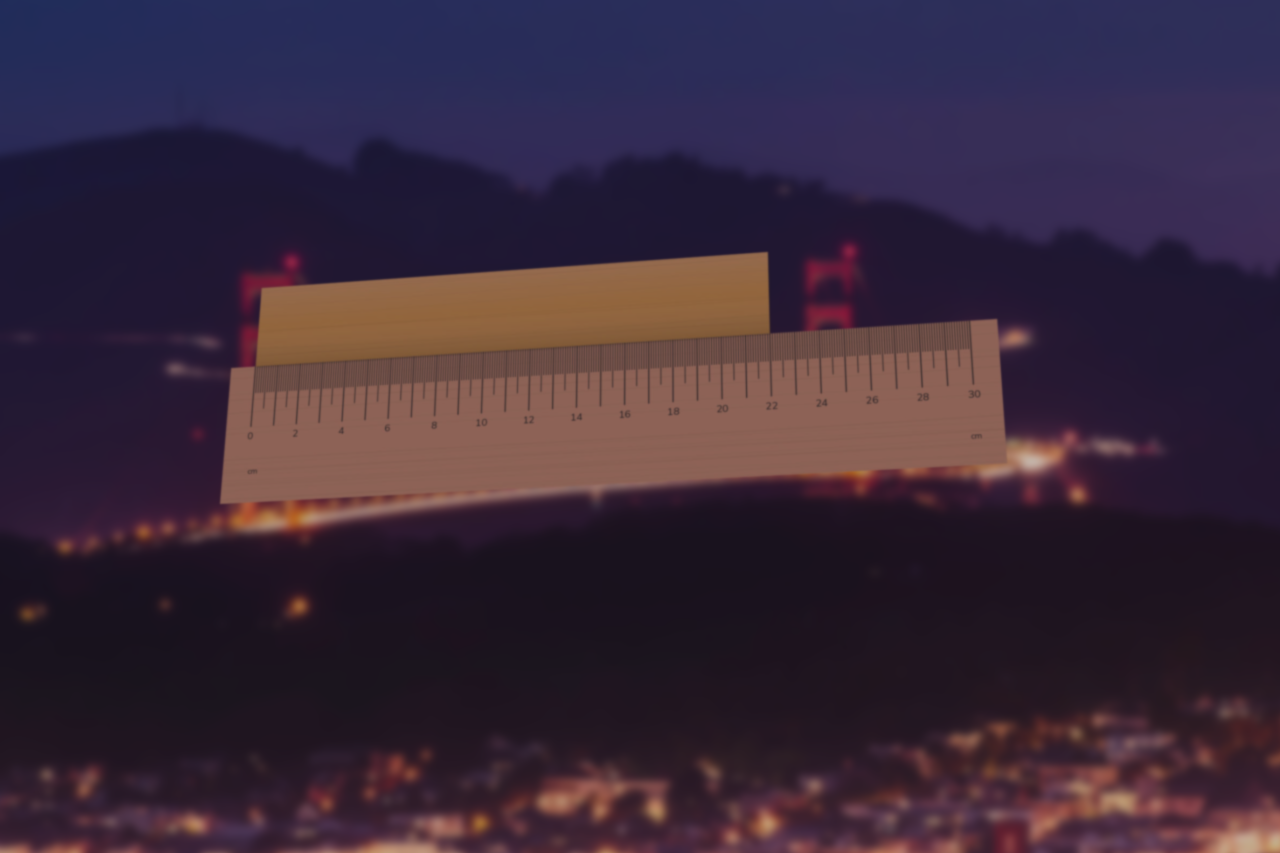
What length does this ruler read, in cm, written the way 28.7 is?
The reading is 22
